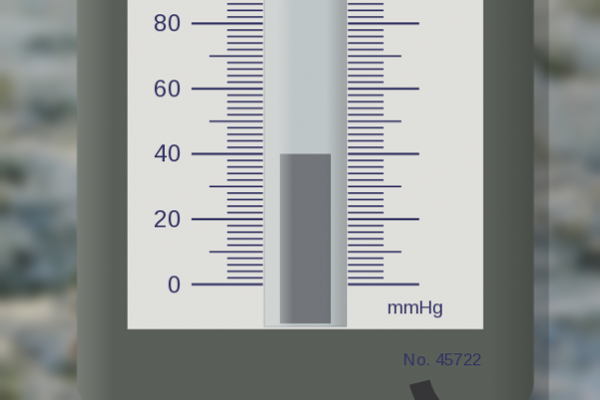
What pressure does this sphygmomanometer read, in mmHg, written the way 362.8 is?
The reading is 40
